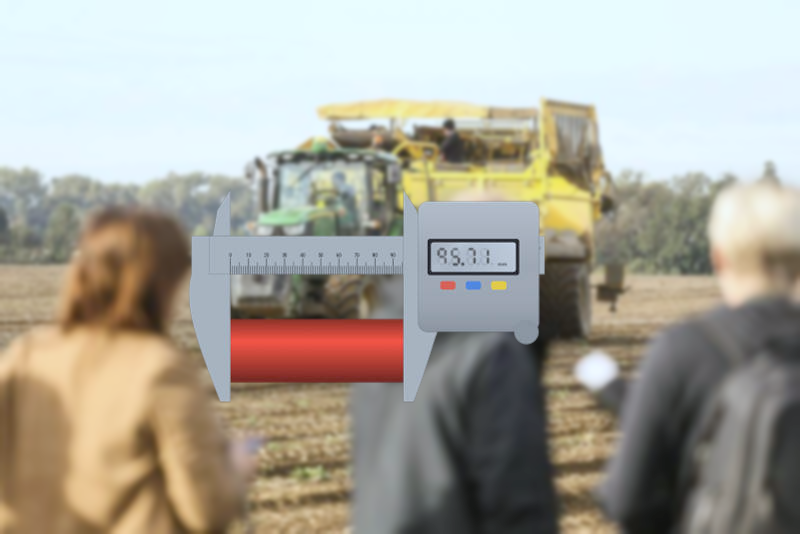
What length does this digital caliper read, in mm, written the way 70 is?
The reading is 95.71
